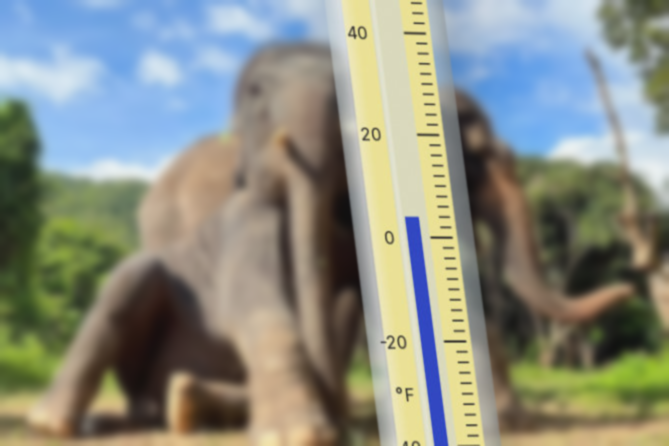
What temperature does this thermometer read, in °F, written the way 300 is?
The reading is 4
